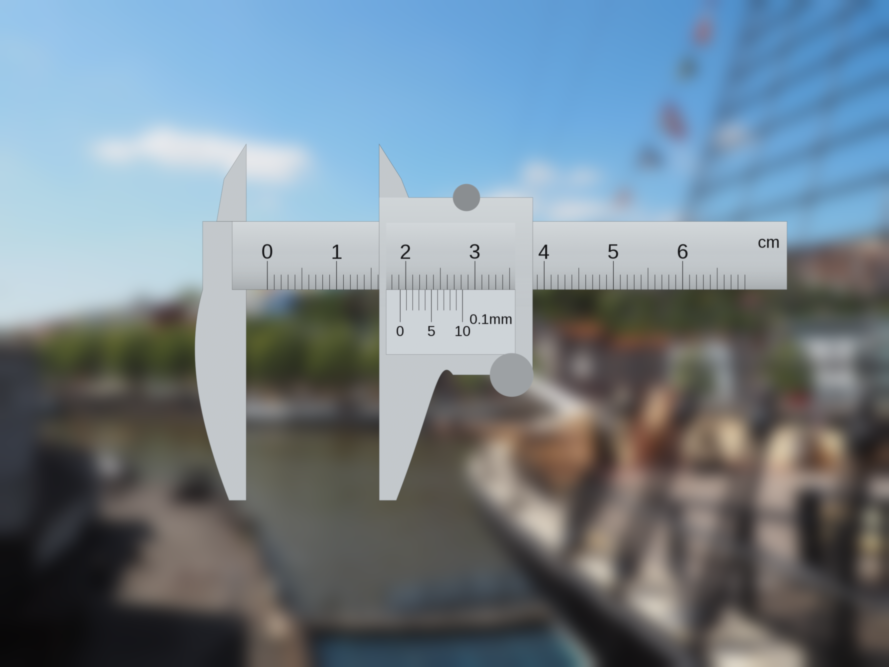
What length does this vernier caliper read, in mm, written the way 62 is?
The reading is 19.2
